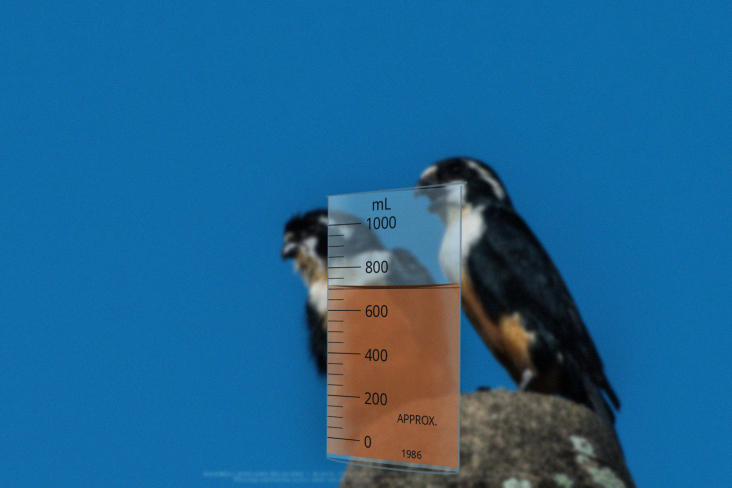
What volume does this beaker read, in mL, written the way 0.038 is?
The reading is 700
